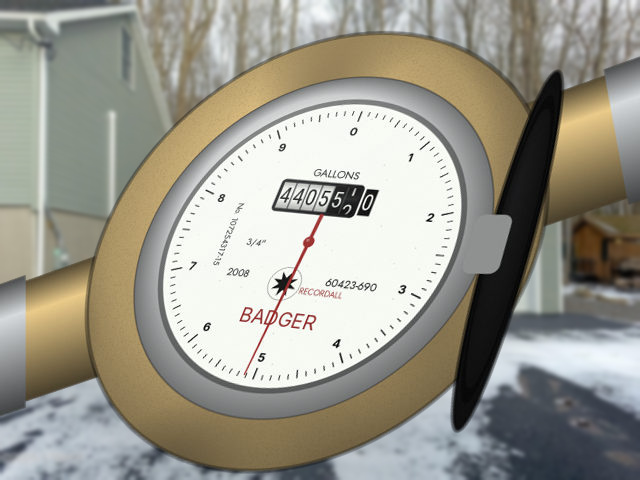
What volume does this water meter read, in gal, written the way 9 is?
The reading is 4405515.1
